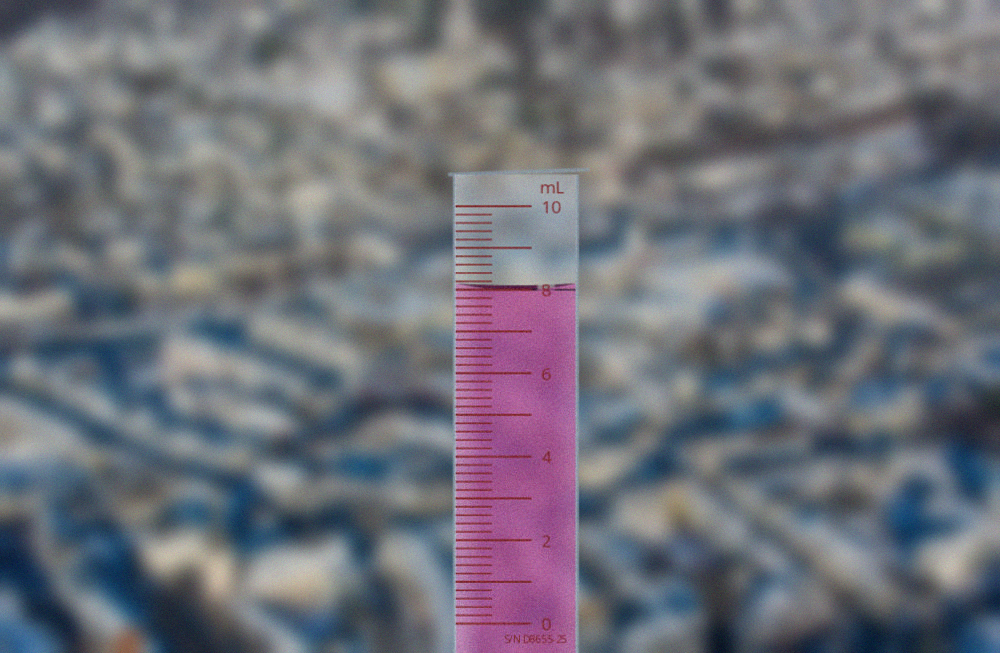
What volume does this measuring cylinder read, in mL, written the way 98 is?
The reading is 8
